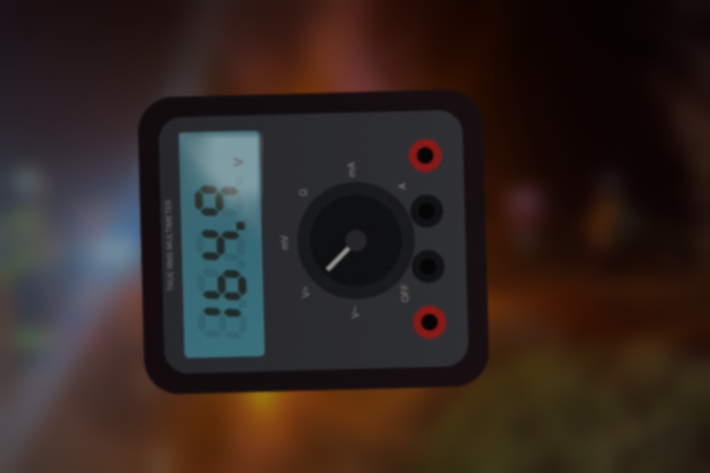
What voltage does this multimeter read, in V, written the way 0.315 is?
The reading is 164.9
